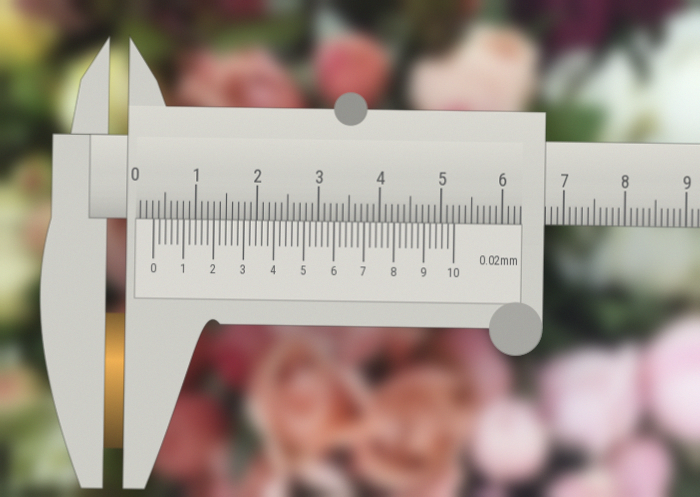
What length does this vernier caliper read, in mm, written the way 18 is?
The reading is 3.2
